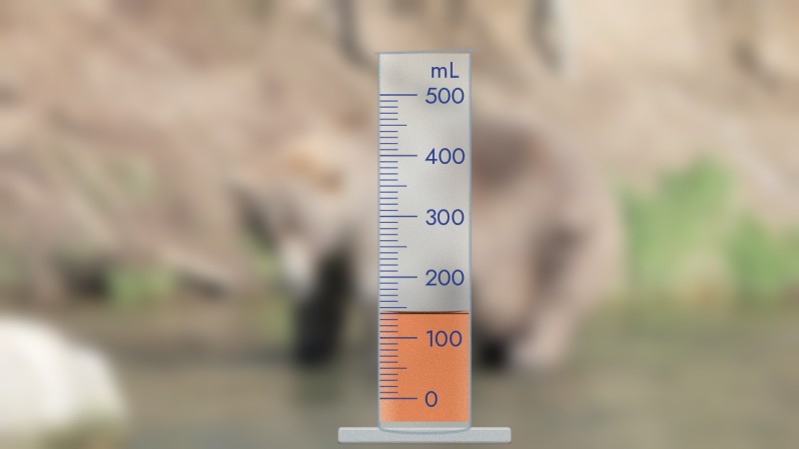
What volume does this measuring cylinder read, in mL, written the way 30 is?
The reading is 140
